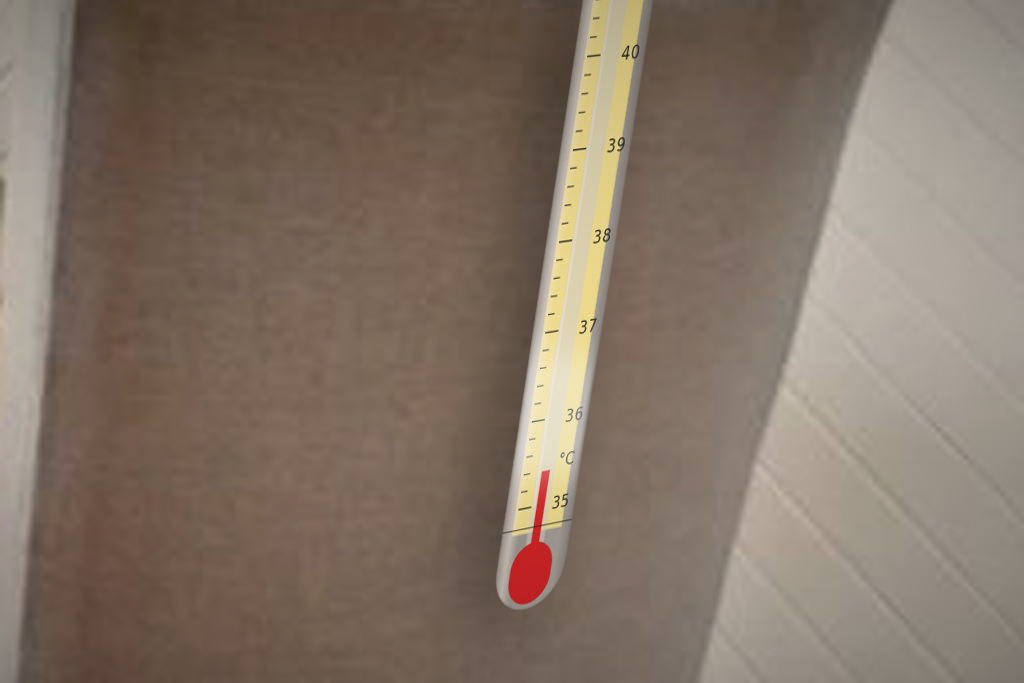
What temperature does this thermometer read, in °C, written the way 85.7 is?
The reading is 35.4
